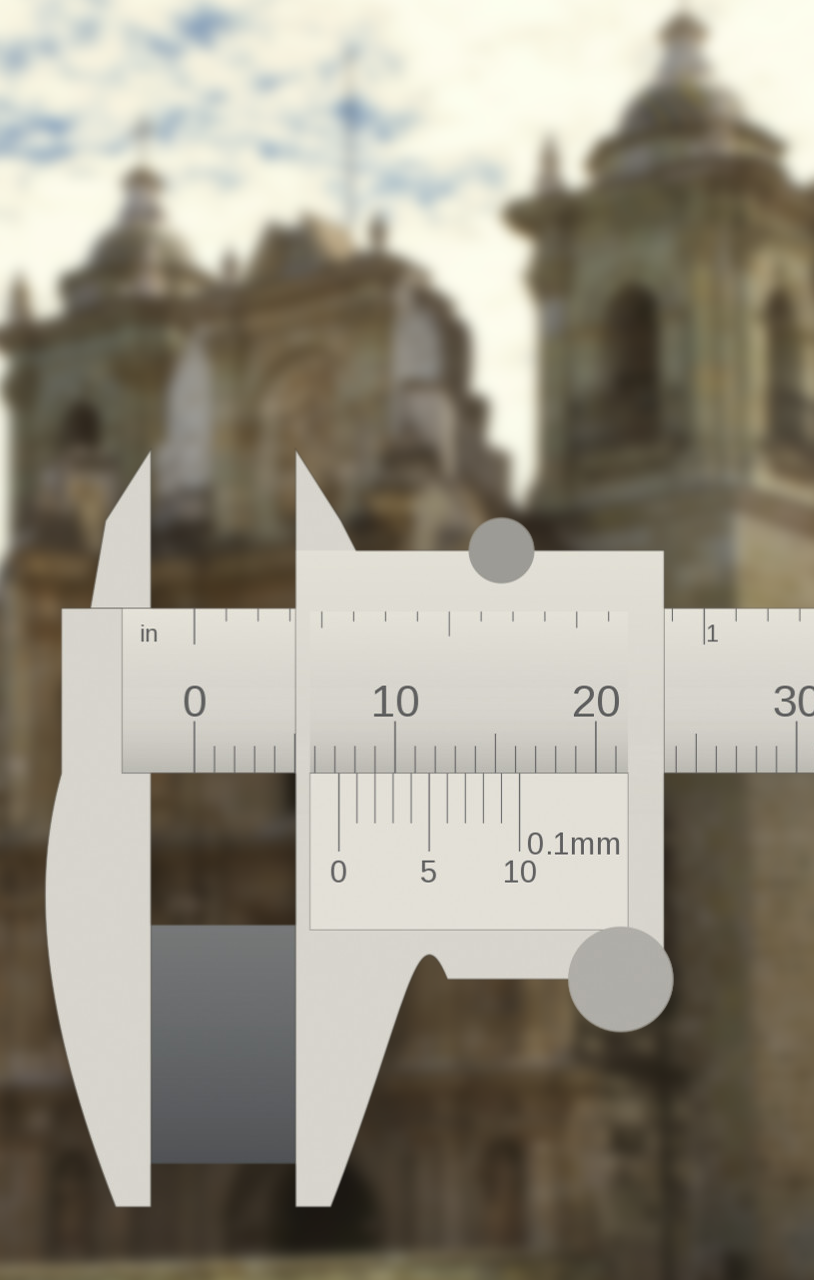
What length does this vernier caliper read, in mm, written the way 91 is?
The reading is 7.2
